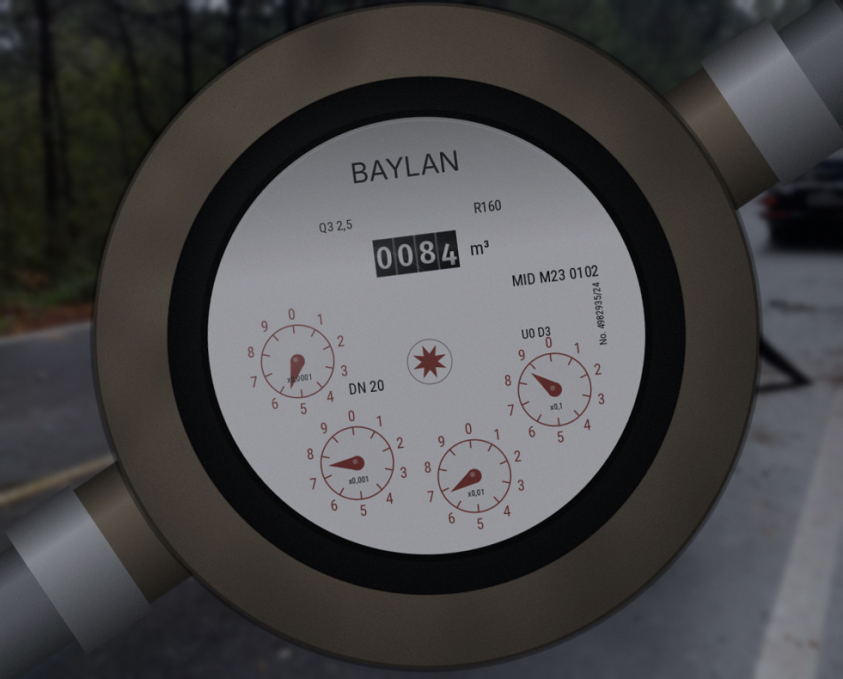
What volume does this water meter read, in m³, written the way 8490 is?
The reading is 83.8675
